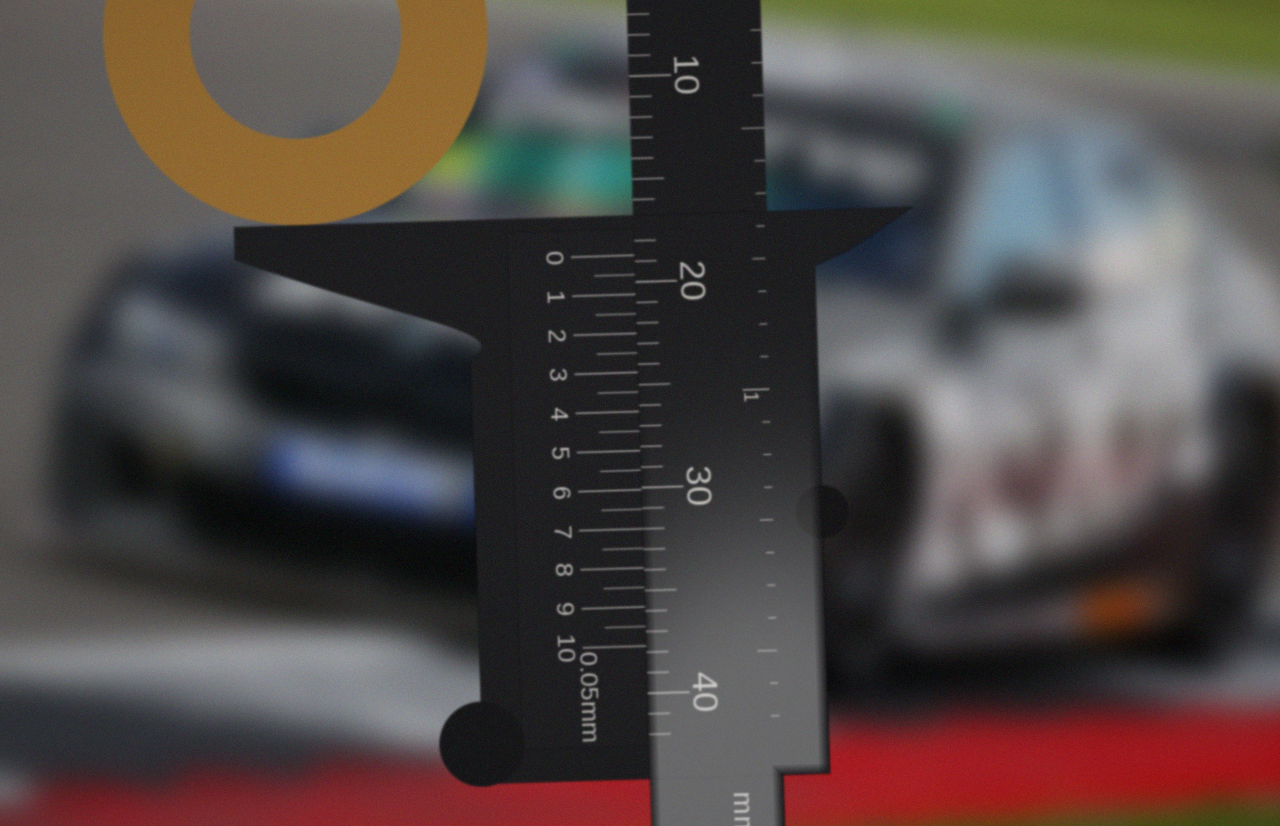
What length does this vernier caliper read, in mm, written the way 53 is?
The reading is 18.7
